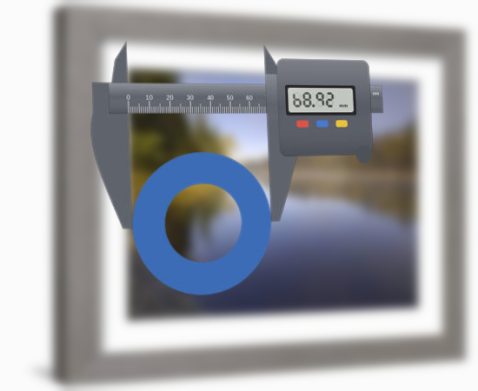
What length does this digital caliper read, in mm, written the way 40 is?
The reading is 68.92
